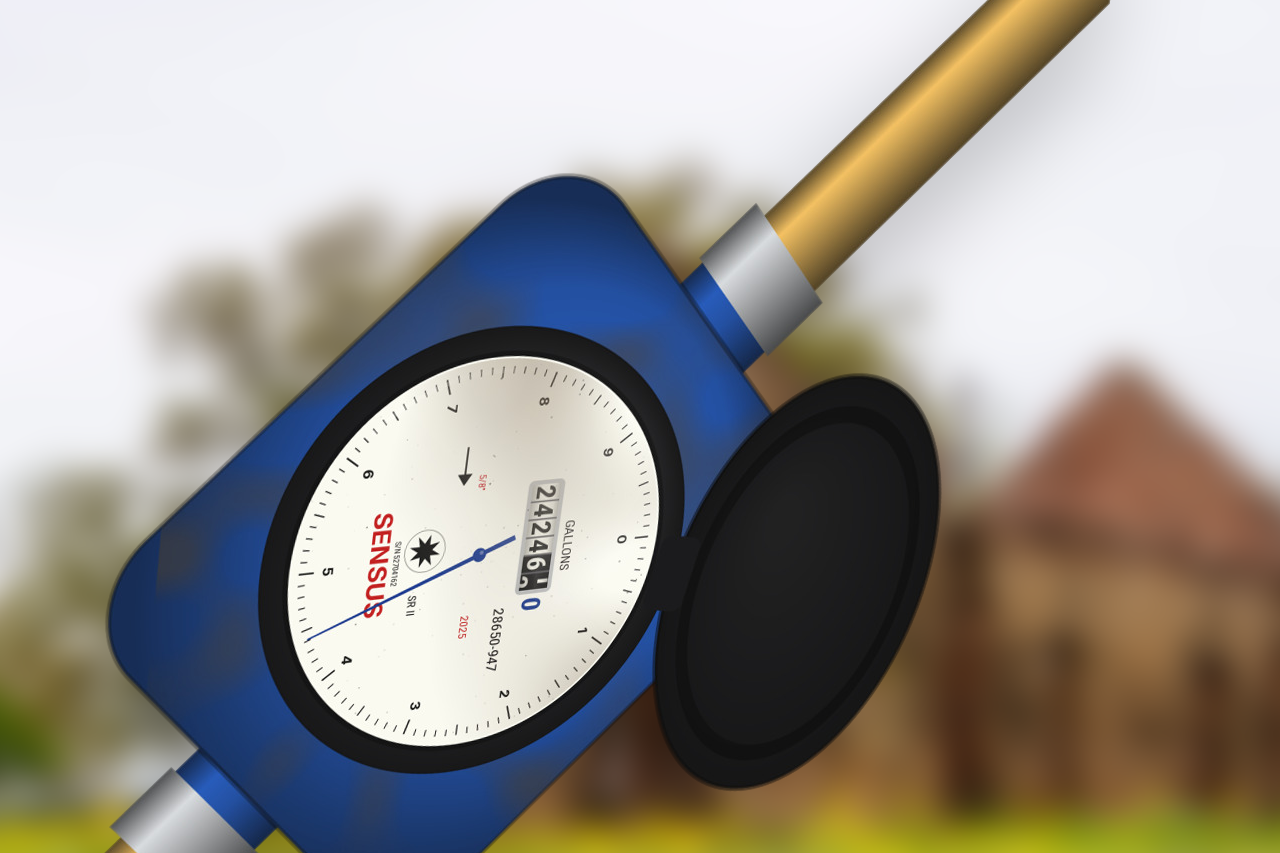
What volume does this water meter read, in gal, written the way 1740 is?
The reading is 2424614.4
